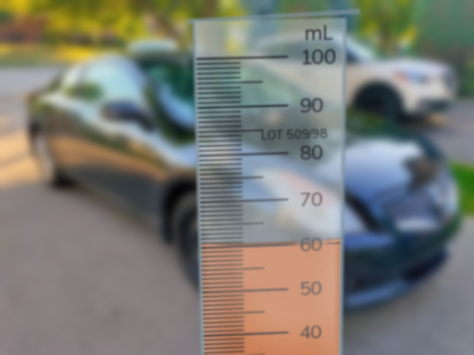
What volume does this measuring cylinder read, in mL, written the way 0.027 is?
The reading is 60
